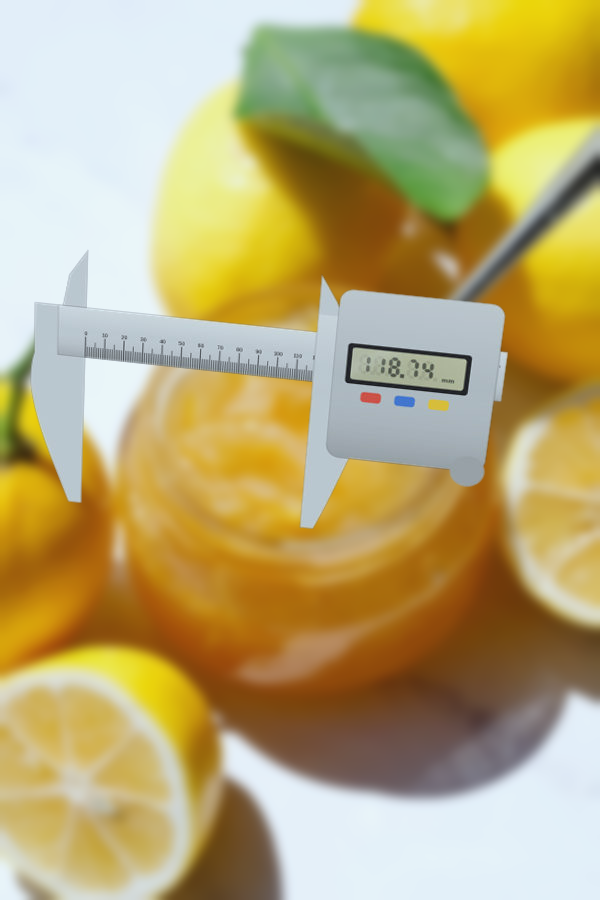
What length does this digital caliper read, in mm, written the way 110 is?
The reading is 118.74
